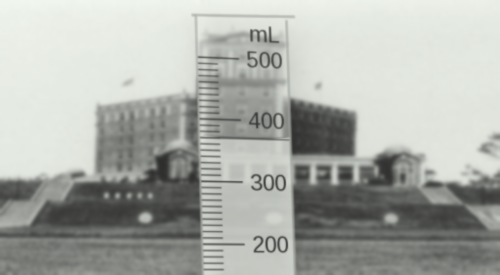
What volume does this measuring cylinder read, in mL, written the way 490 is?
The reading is 370
